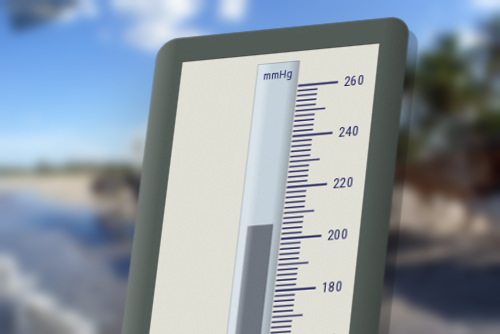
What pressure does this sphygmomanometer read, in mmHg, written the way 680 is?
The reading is 206
